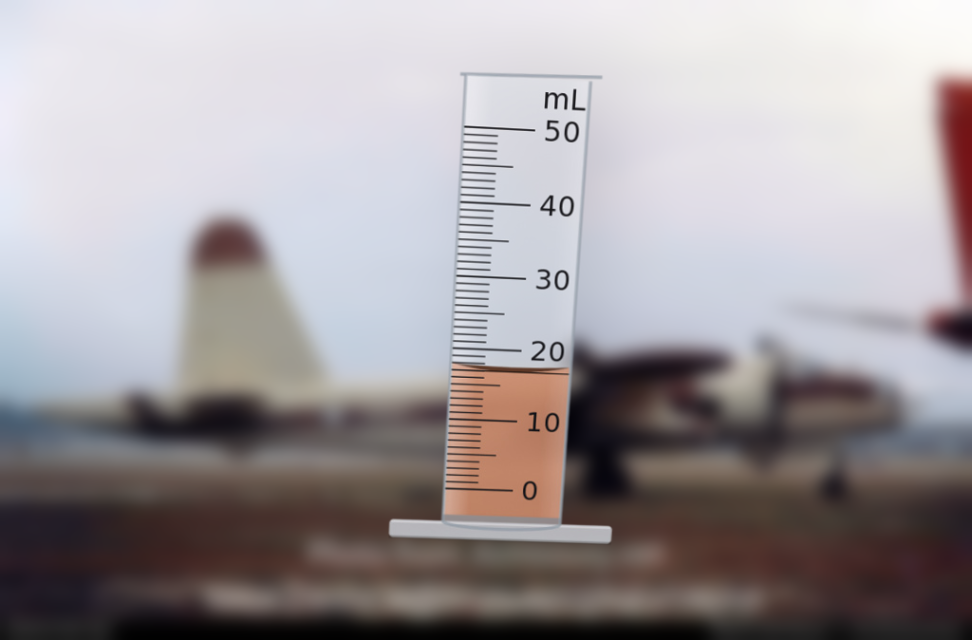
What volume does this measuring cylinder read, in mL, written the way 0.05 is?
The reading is 17
